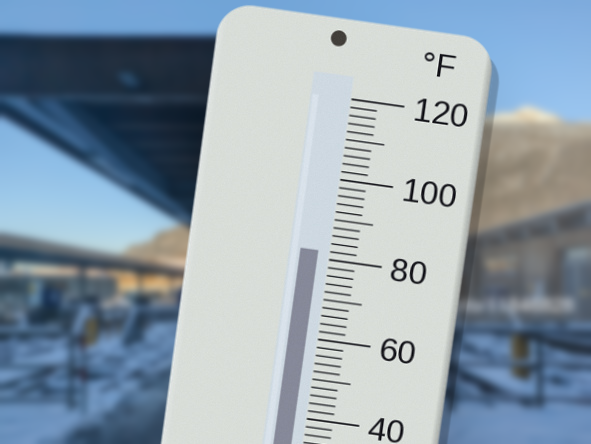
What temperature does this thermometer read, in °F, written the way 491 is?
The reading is 82
